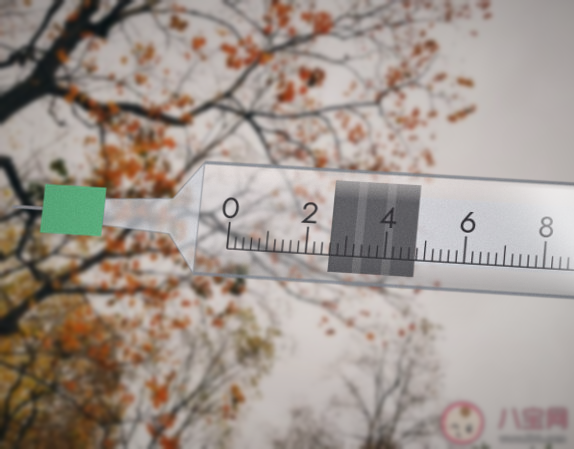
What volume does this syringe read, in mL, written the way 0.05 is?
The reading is 2.6
